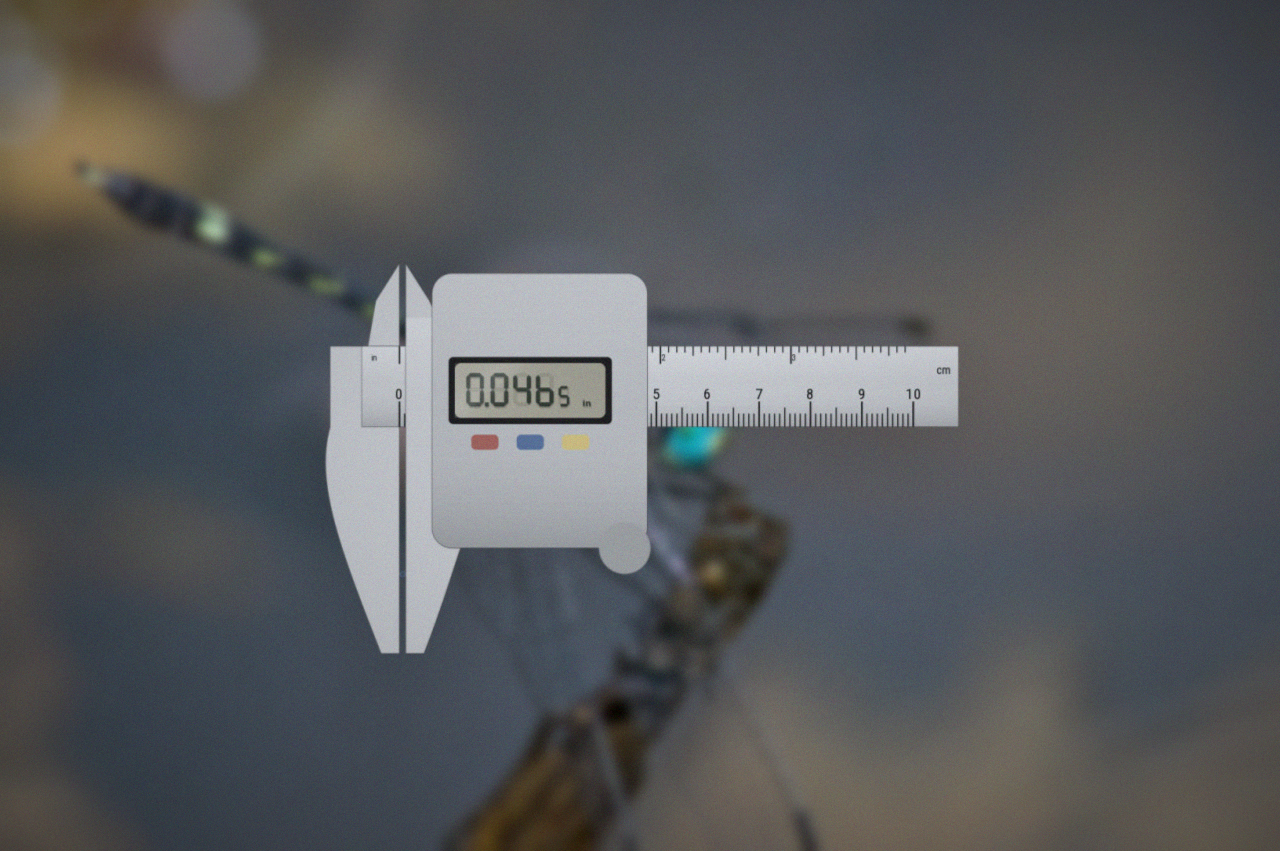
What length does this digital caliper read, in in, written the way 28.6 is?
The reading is 0.0465
